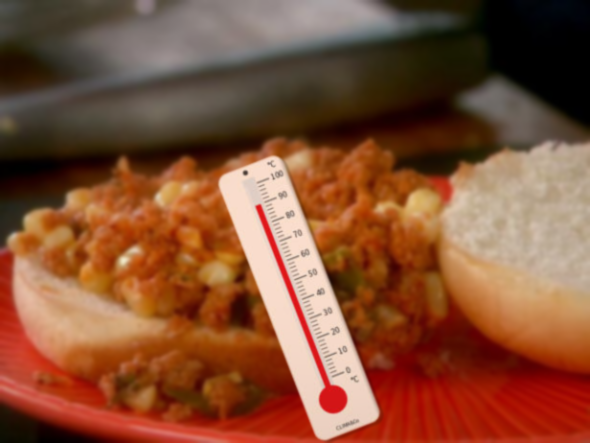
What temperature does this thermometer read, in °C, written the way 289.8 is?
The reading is 90
